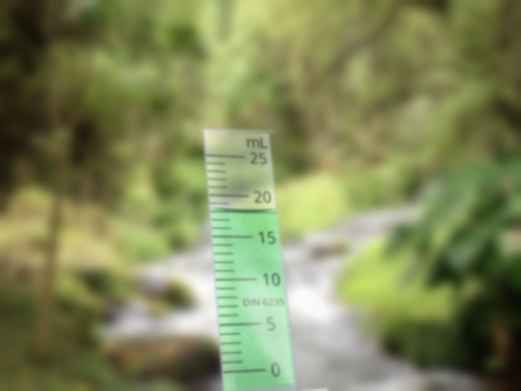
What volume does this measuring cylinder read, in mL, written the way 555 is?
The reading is 18
